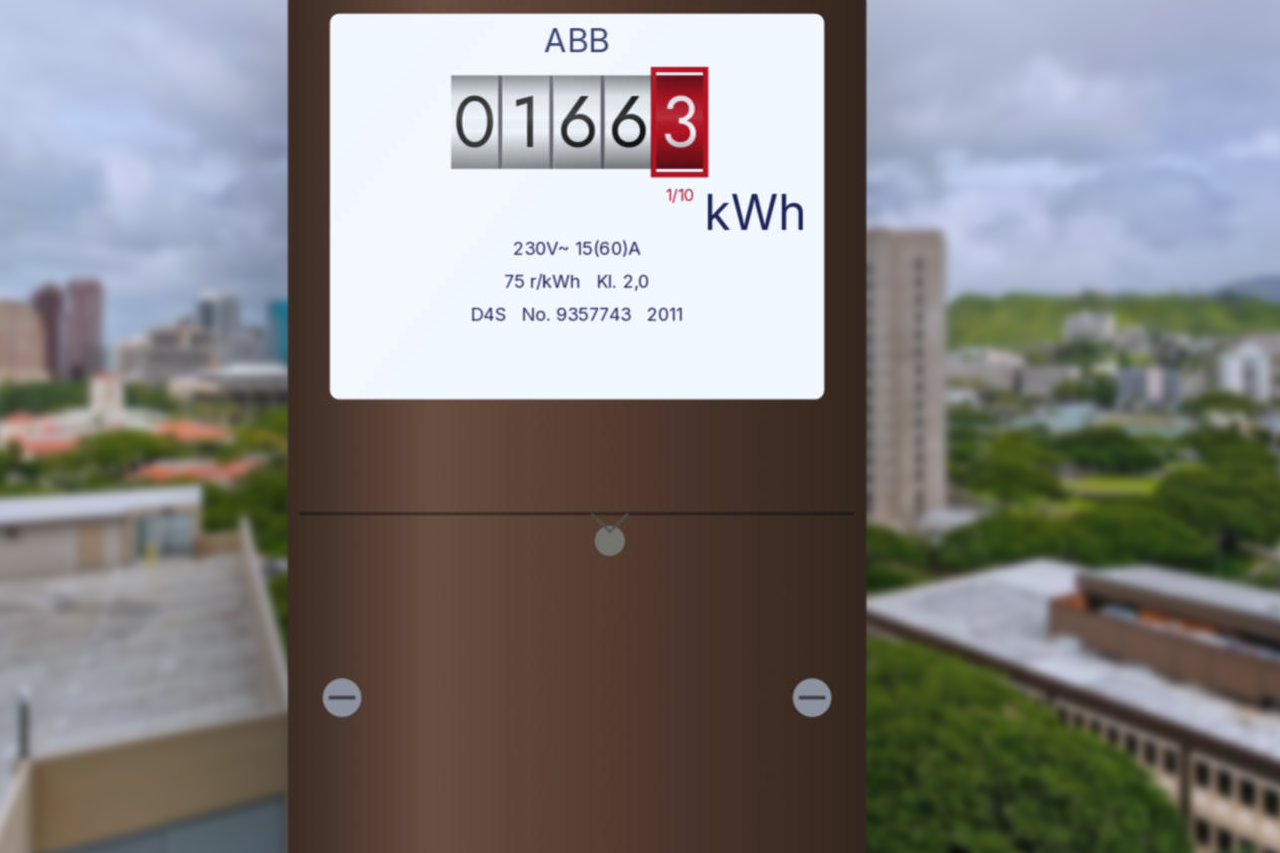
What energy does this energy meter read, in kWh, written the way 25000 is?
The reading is 166.3
